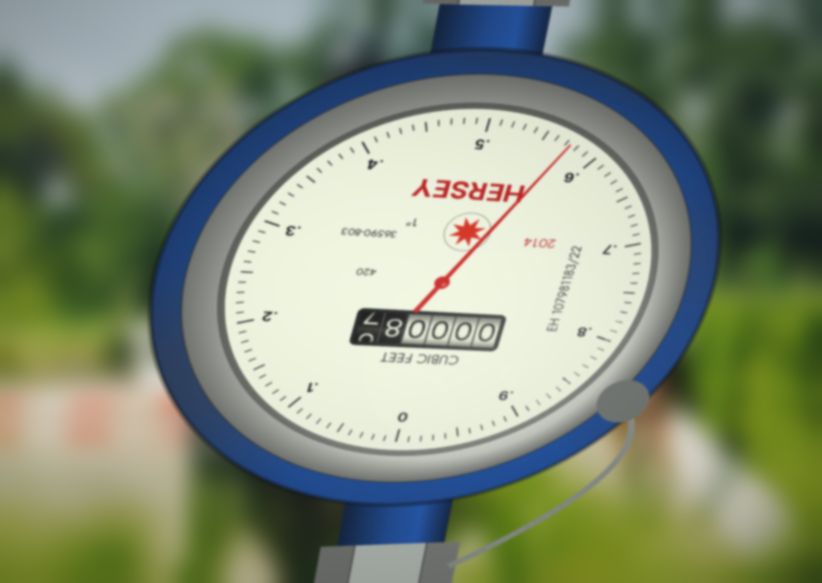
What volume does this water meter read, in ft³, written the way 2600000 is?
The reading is 86.57
